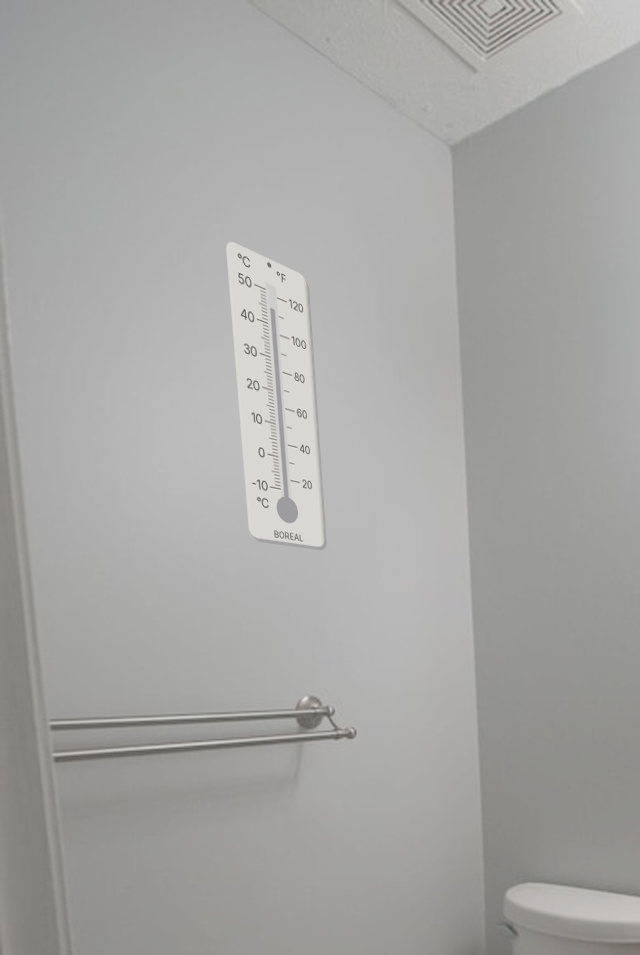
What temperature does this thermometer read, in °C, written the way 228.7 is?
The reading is 45
